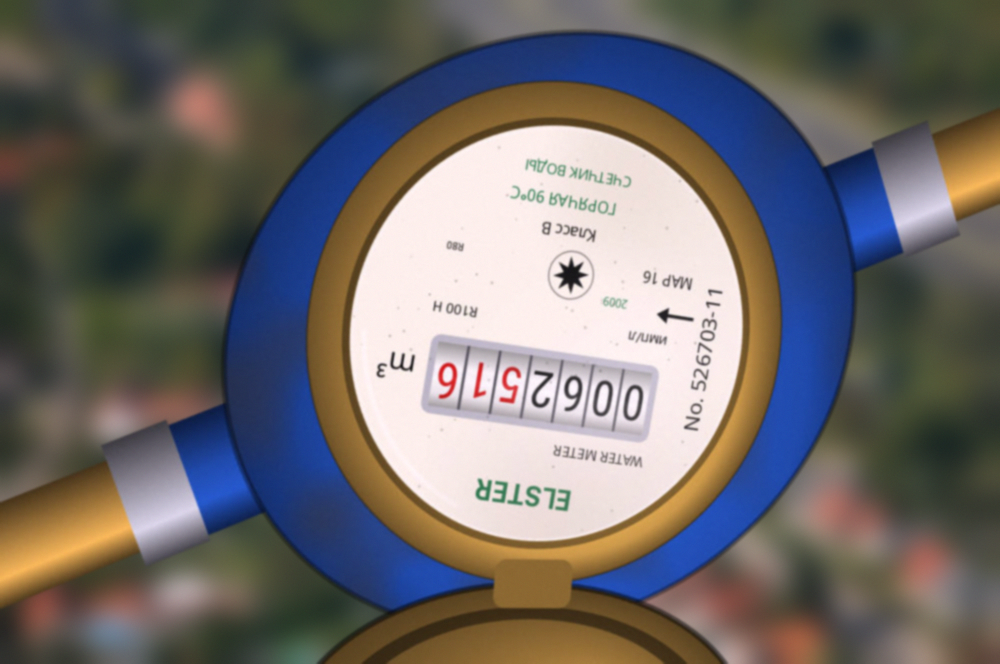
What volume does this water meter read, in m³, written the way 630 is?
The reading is 62.516
